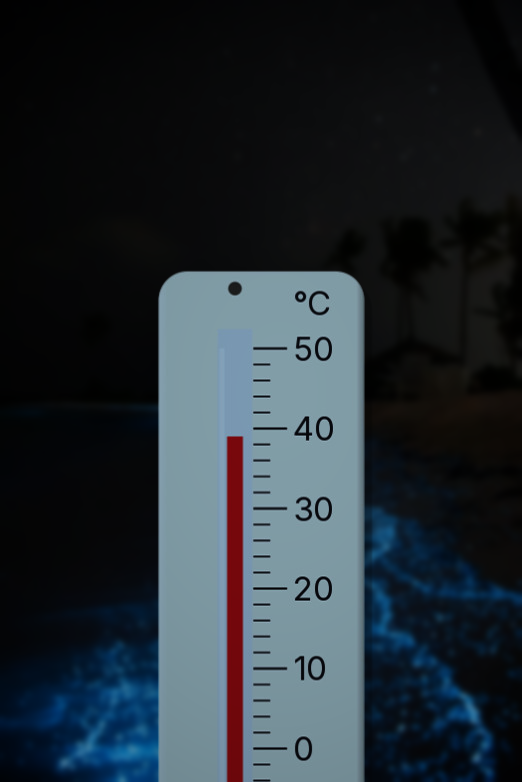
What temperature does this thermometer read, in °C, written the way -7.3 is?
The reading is 39
